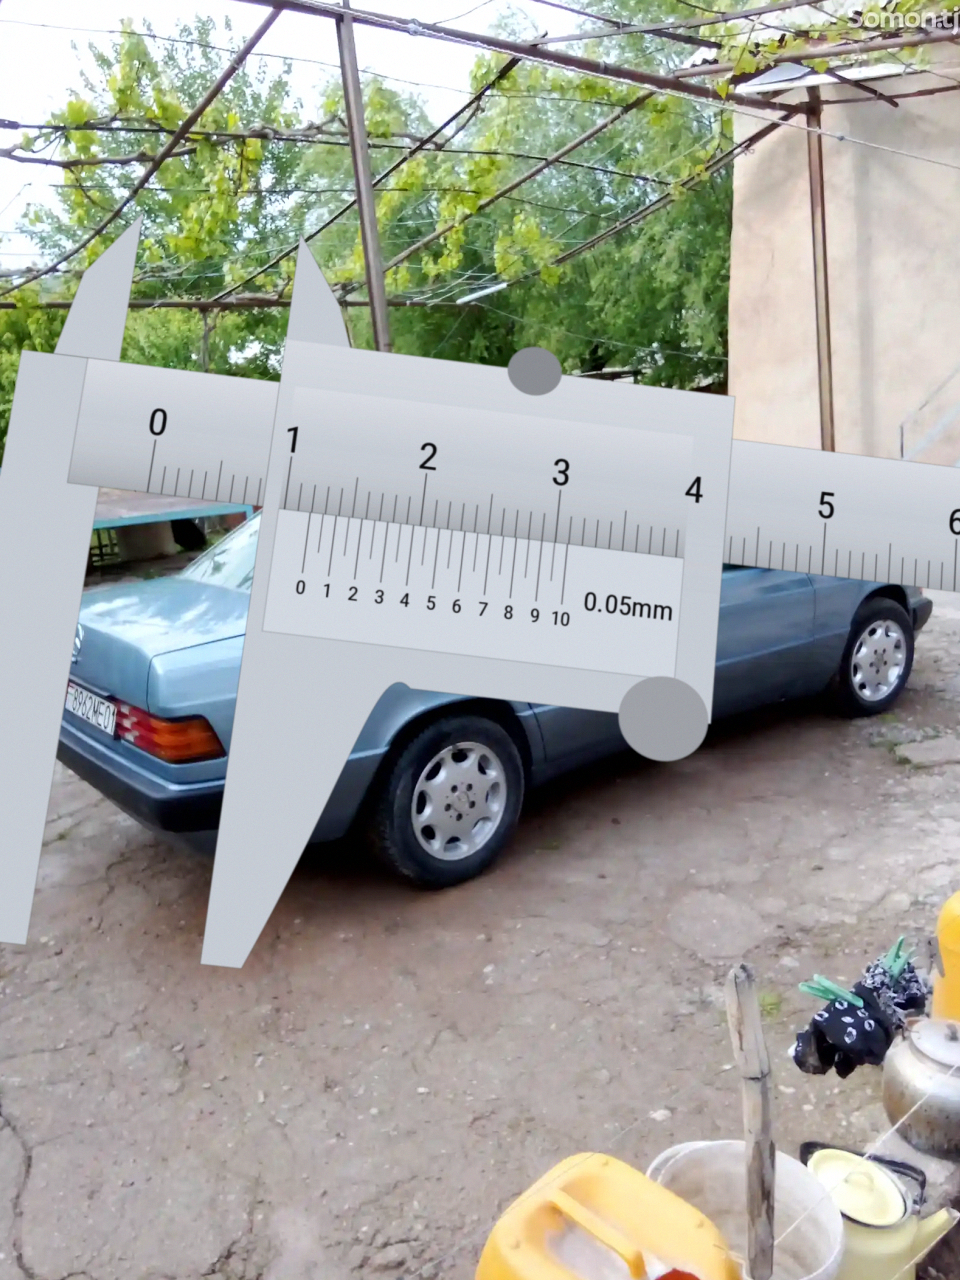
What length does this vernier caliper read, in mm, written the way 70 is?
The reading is 11.9
